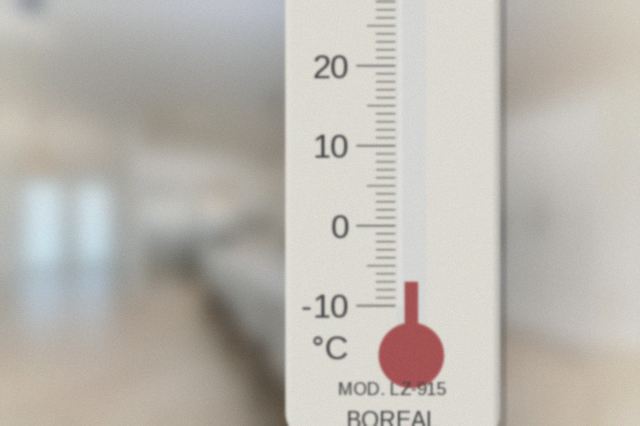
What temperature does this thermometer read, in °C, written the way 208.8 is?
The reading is -7
